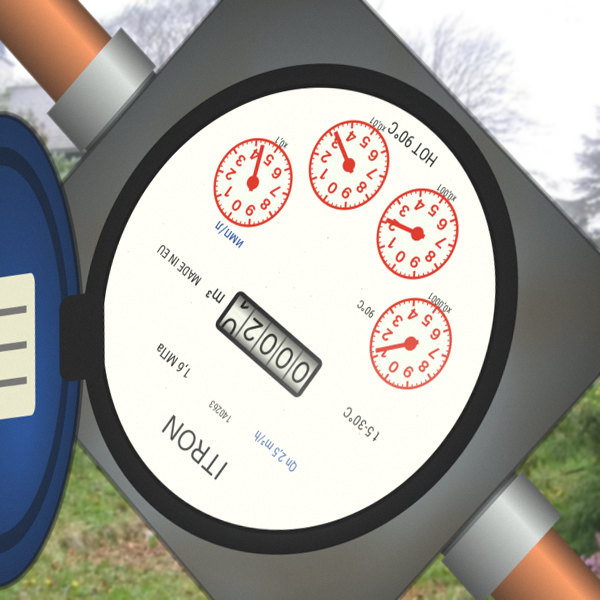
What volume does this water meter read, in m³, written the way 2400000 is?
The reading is 20.4321
